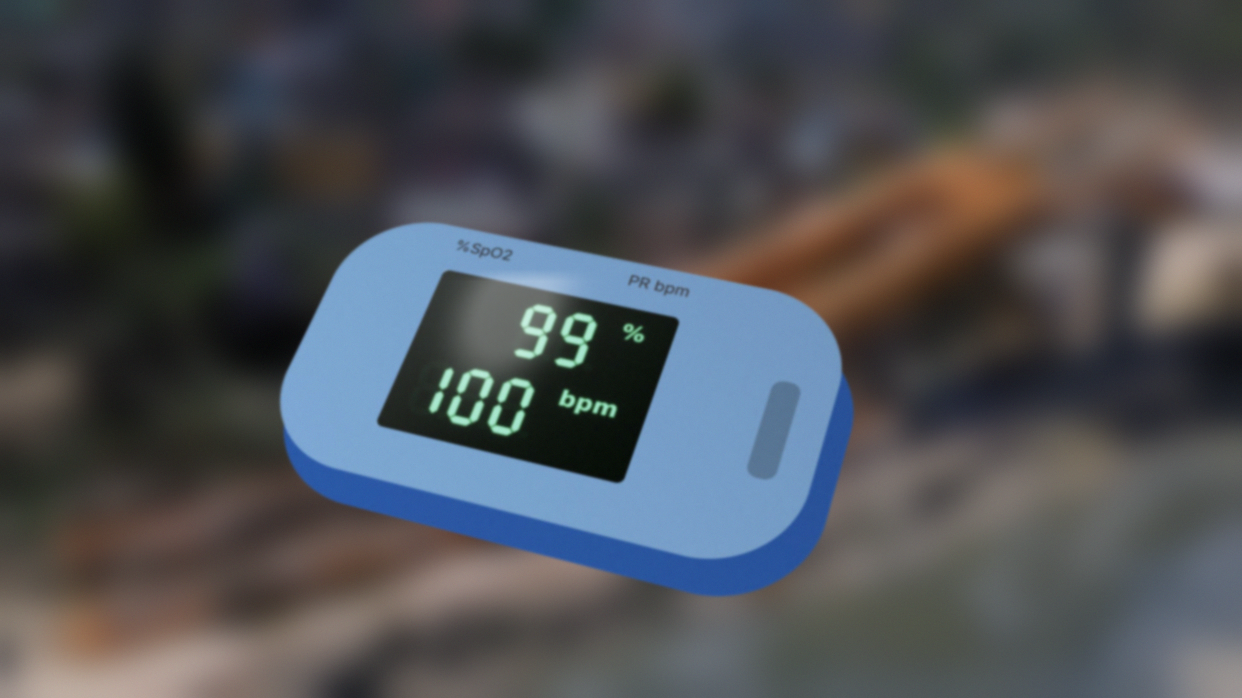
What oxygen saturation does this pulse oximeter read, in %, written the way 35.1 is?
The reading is 99
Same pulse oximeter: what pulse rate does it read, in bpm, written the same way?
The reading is 100
